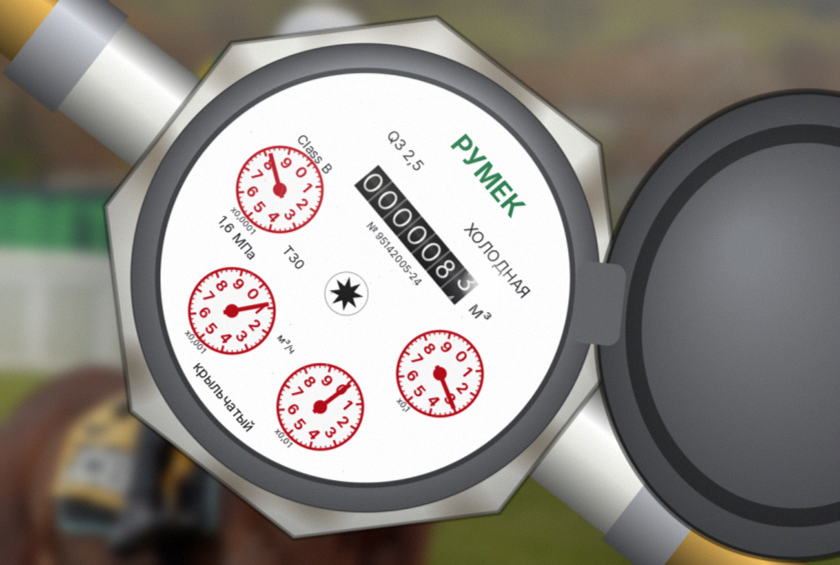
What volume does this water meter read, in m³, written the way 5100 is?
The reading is 83.3008
